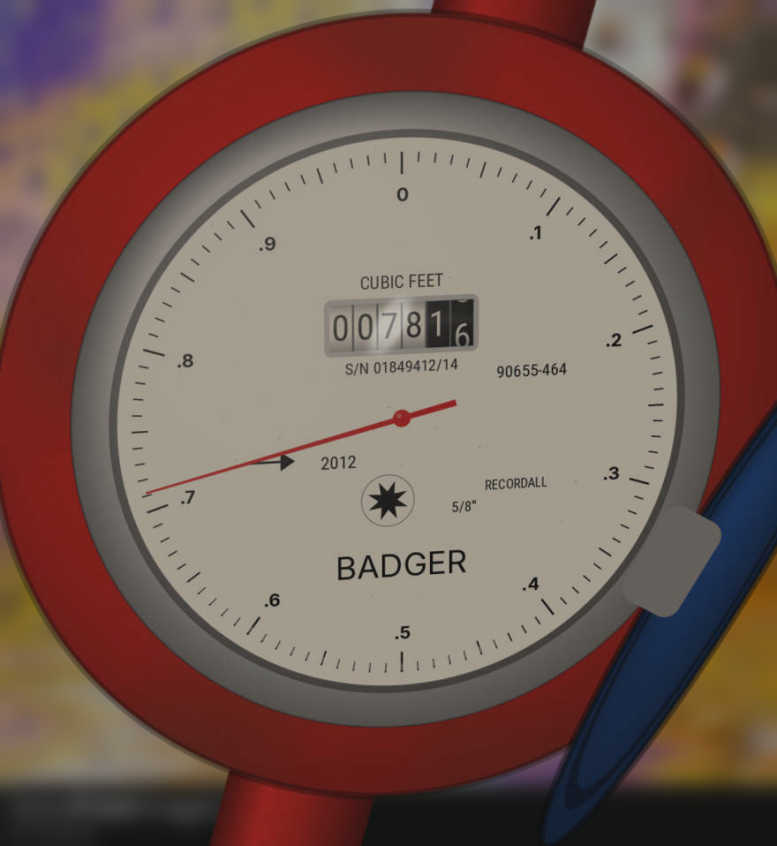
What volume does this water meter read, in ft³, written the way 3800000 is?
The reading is 7815.71
